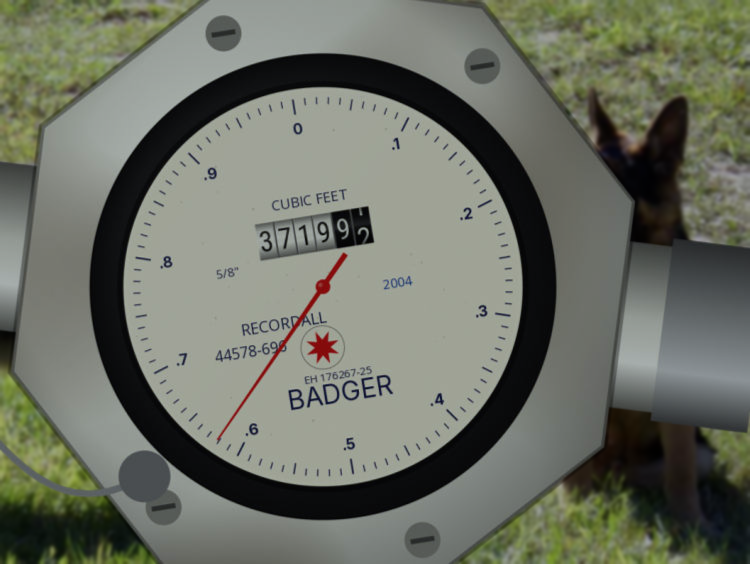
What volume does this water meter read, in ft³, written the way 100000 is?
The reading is 371991.62
